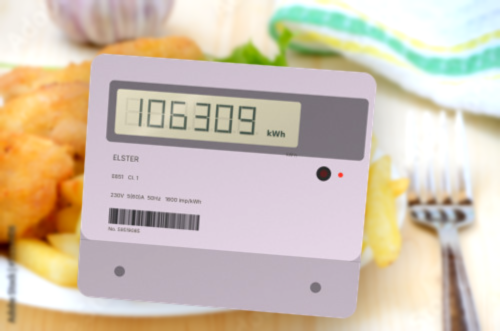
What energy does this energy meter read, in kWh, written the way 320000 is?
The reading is 106309
